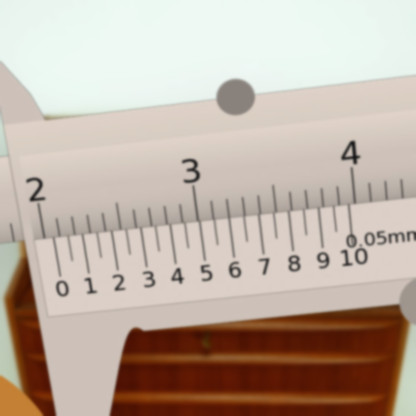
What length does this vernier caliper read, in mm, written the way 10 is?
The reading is 20.6
